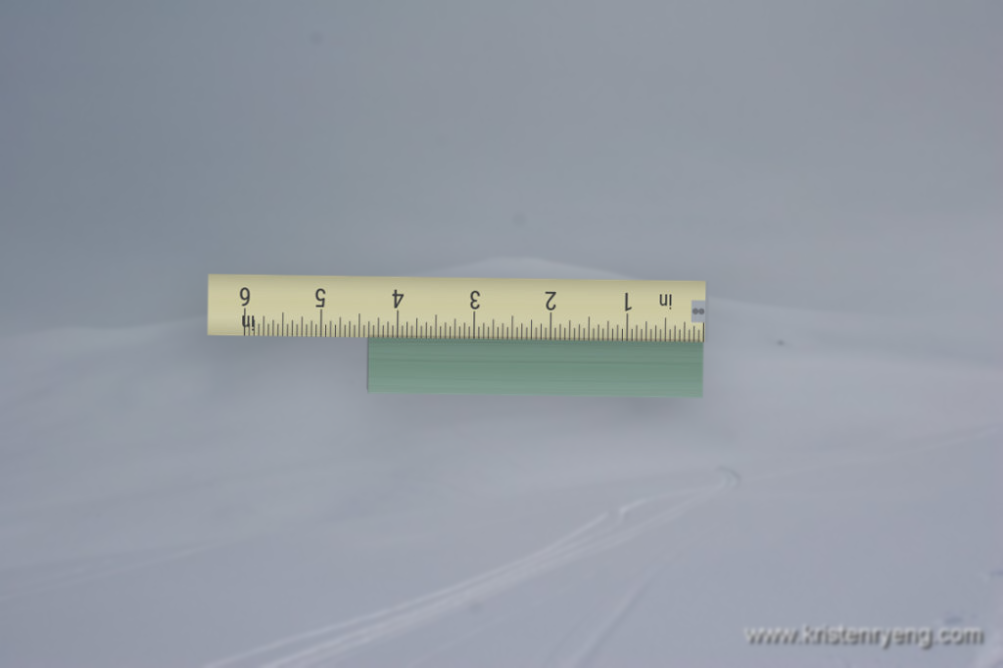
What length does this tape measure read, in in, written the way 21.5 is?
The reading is 4.375
